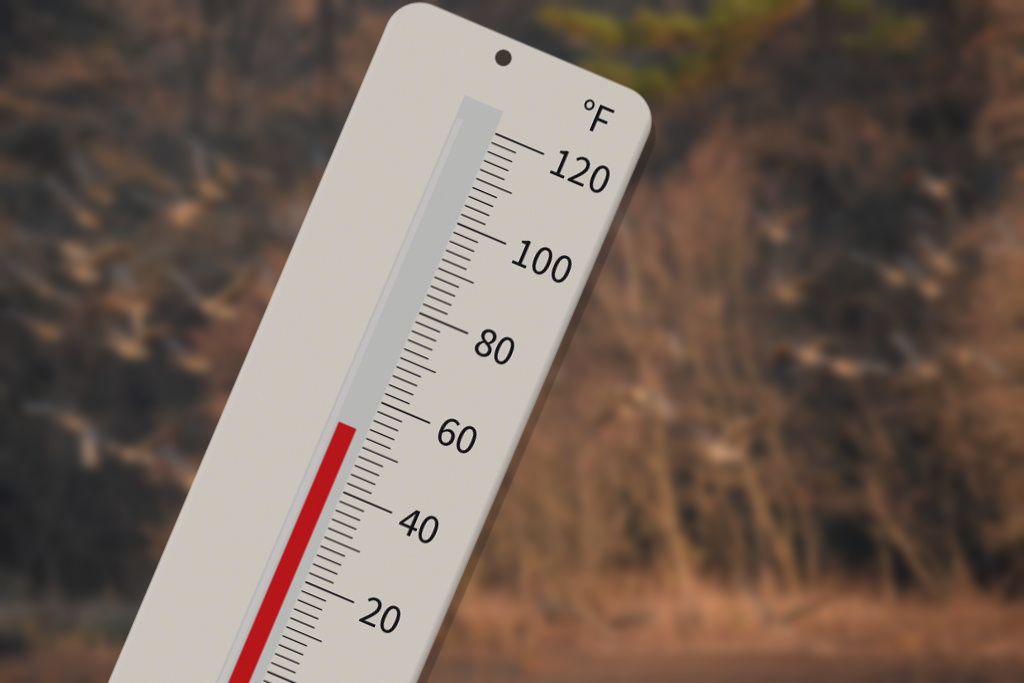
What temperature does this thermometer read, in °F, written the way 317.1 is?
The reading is 53
